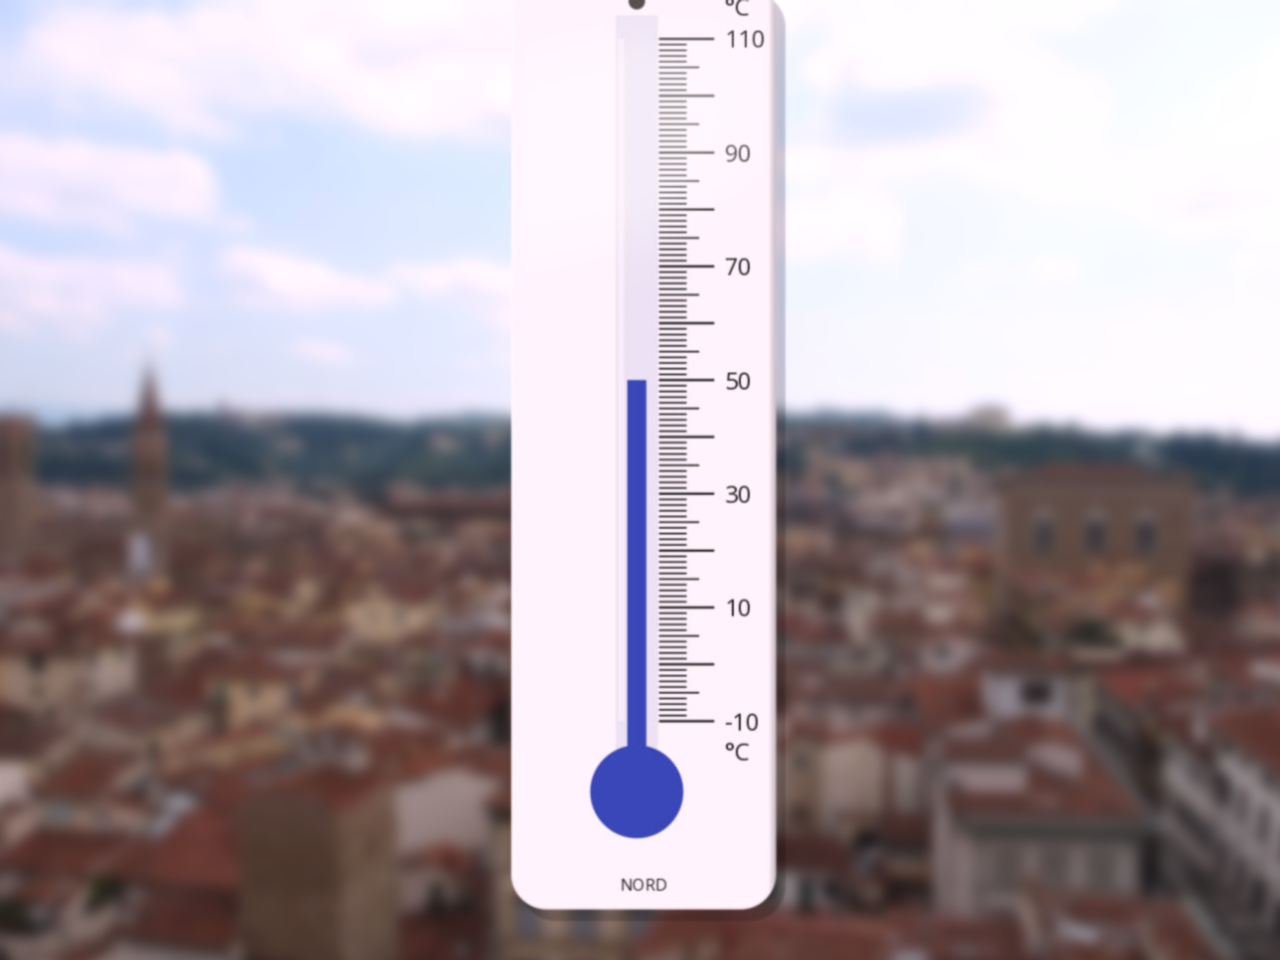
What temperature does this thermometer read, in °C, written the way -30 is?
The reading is 50
